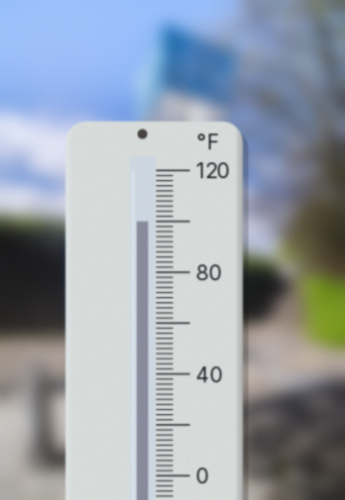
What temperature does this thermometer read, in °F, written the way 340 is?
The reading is 100
